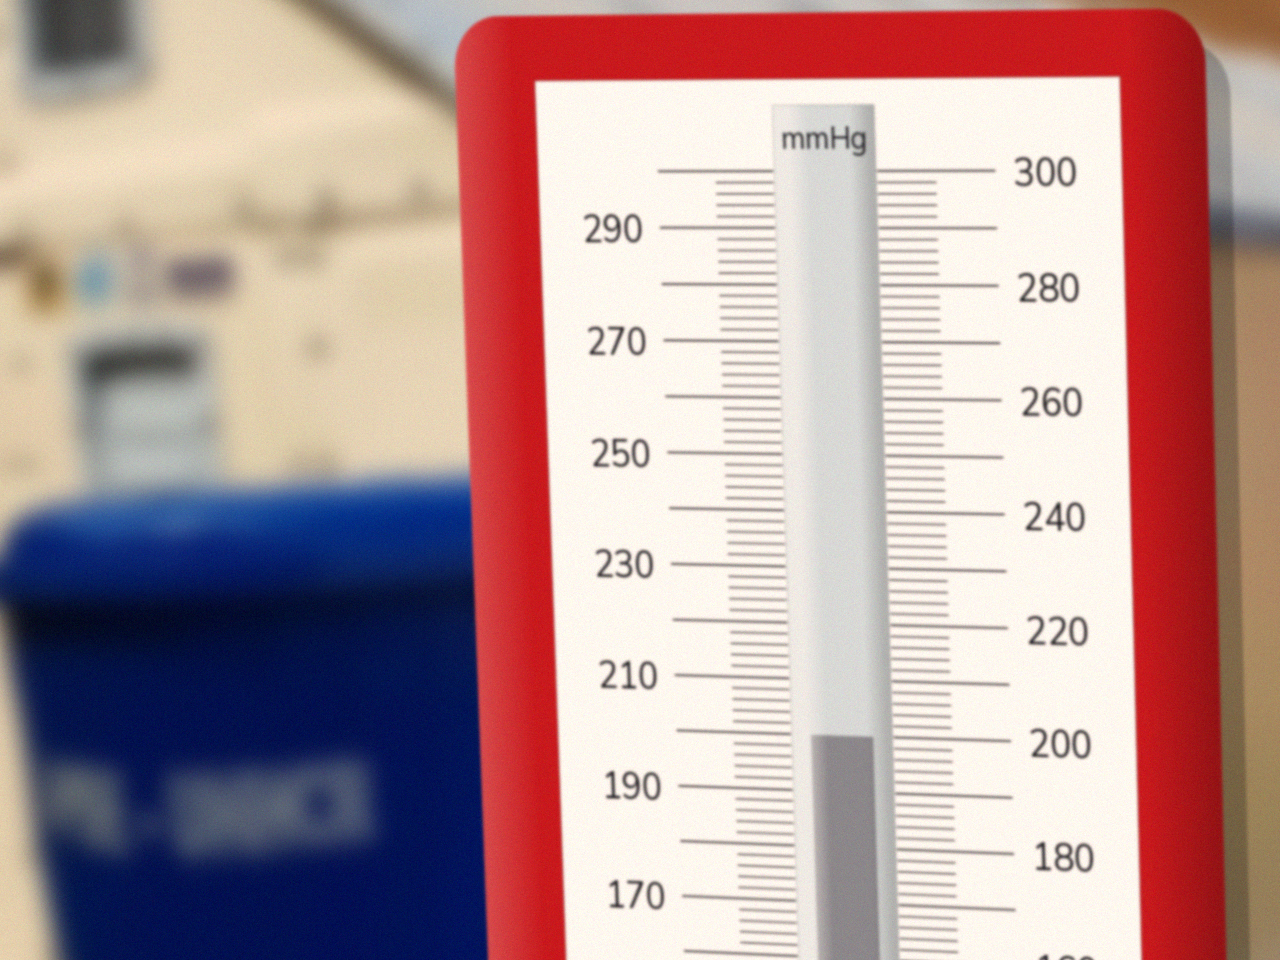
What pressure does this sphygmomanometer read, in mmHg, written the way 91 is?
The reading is 200
